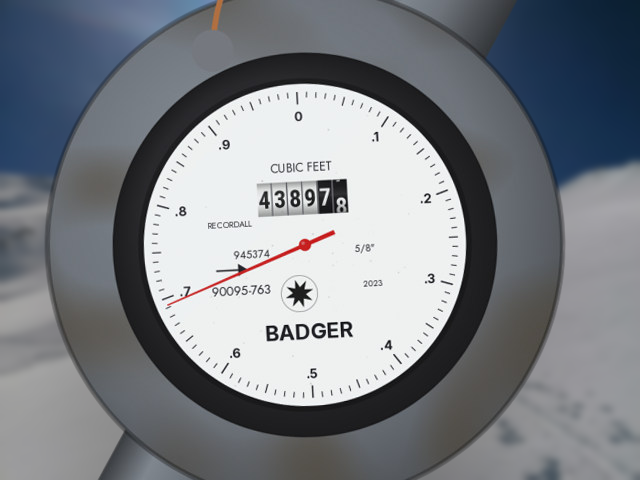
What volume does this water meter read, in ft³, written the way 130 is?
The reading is 438977.69
